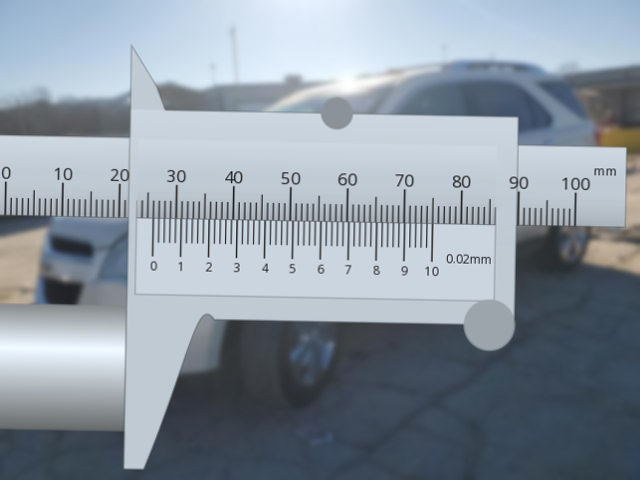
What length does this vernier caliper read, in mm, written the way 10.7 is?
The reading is 26.0
